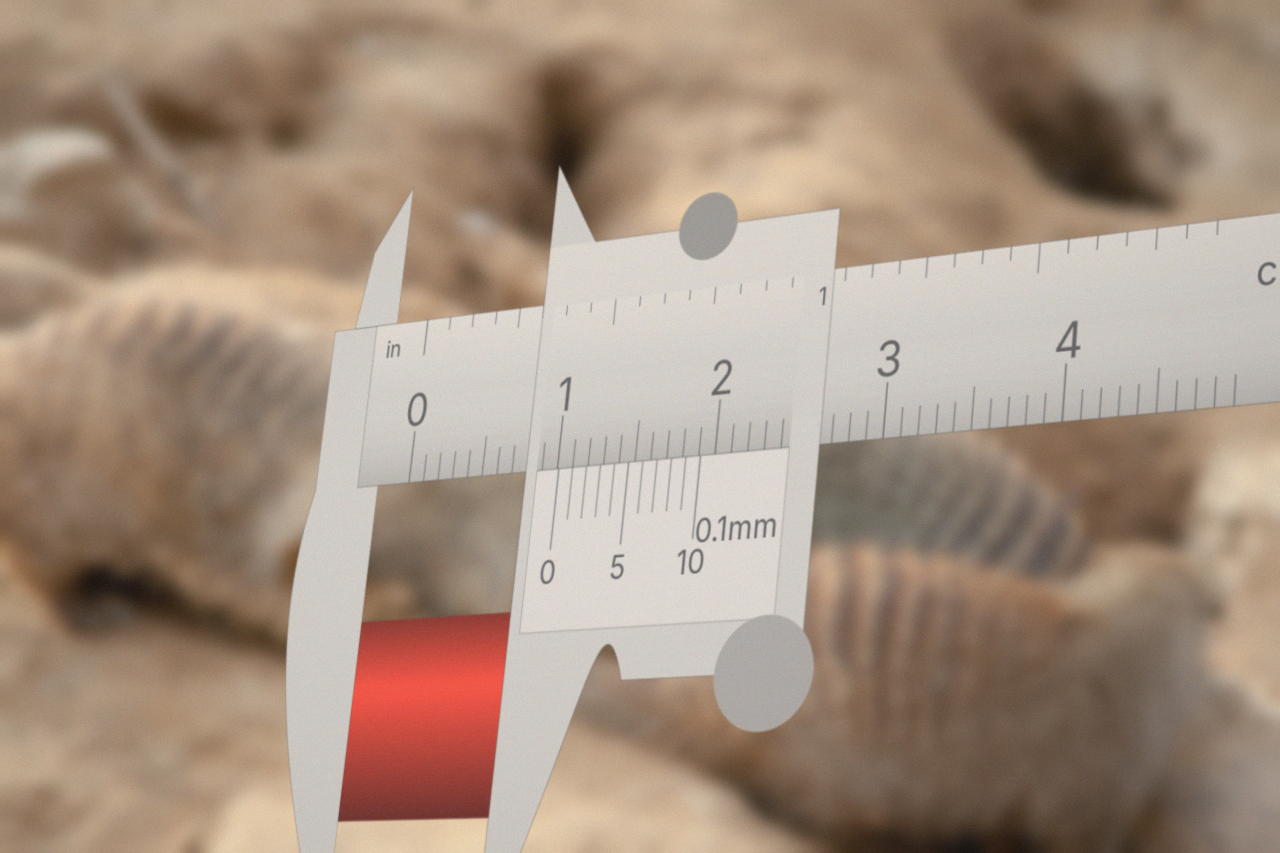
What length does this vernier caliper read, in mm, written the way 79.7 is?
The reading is 10.1
